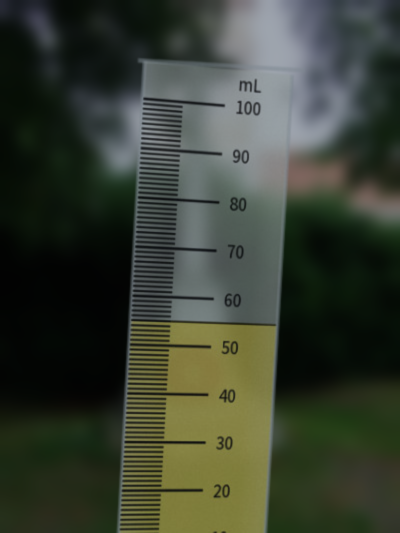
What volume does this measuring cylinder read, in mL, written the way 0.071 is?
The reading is 55
